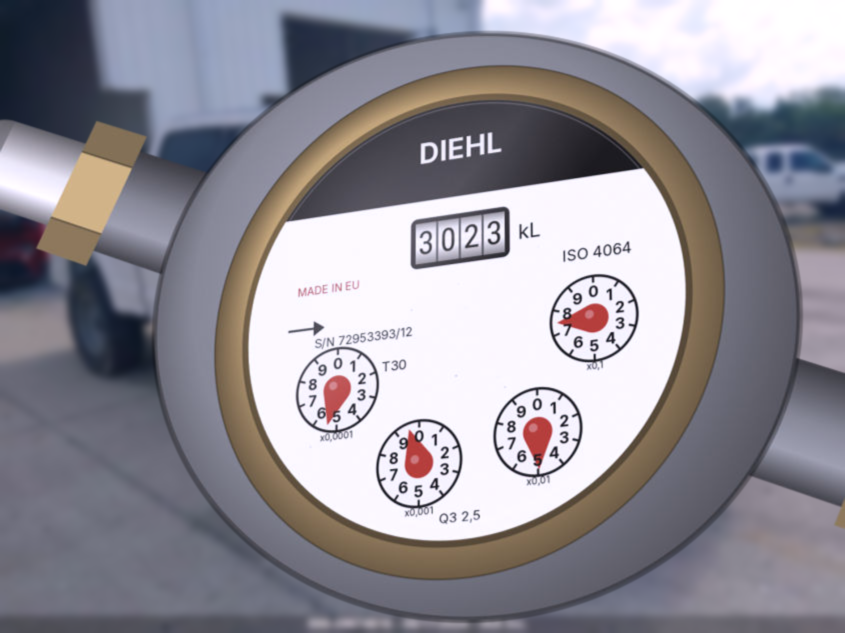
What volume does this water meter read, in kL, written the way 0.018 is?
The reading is 3023.7495
